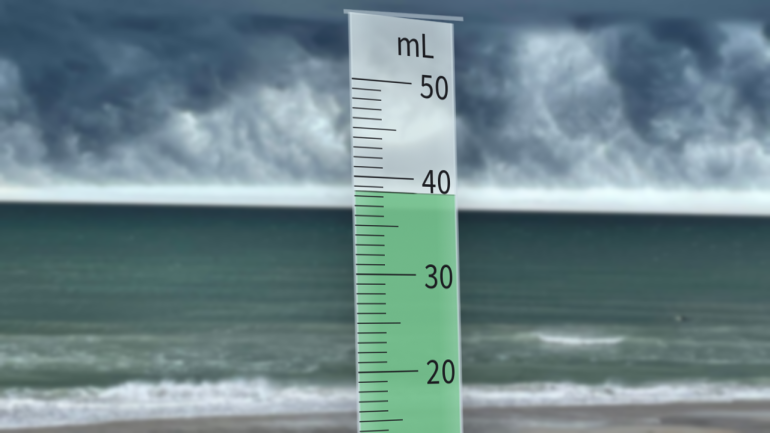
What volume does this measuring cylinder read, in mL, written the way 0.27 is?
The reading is 38.5
